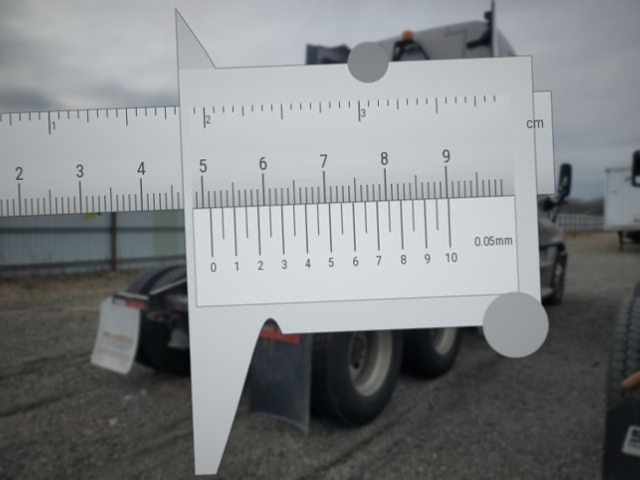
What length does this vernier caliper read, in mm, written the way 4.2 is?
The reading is 51.2
